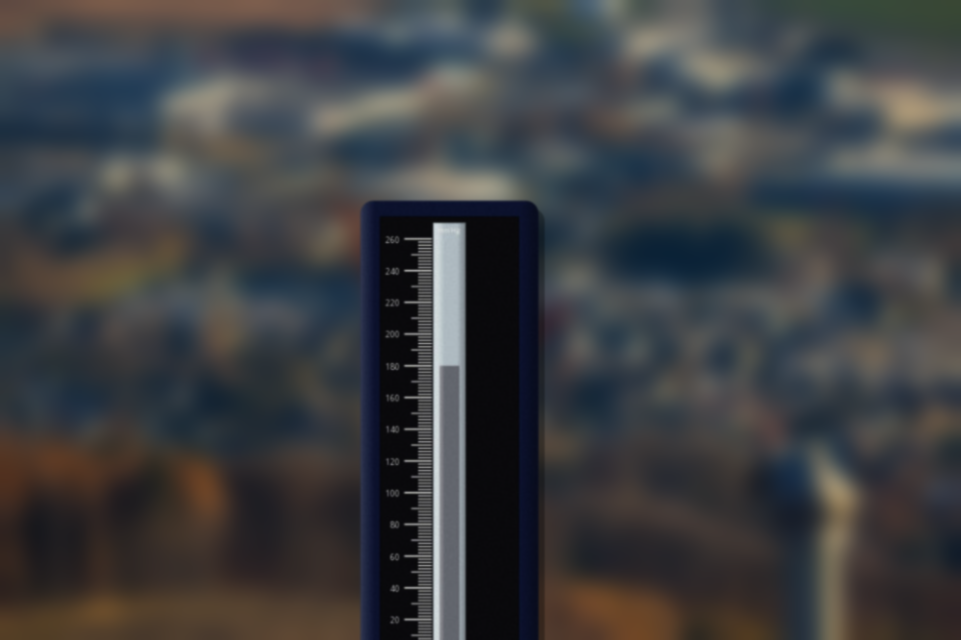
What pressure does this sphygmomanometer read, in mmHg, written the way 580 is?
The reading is 180
